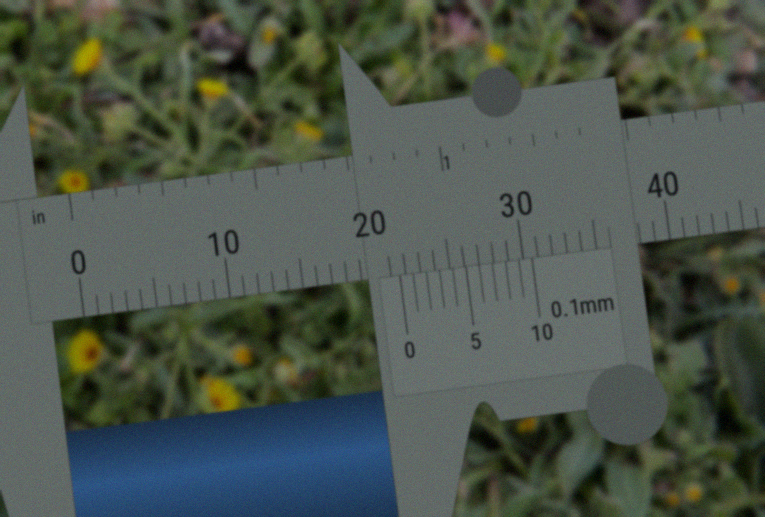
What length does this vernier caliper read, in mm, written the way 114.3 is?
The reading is 21.6
